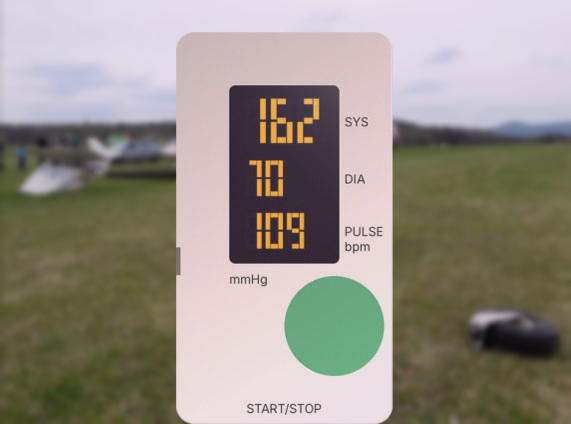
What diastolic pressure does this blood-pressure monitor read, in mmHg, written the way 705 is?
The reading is 70
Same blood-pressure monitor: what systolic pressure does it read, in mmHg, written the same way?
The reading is 162
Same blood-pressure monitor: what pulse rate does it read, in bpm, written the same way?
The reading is 109
